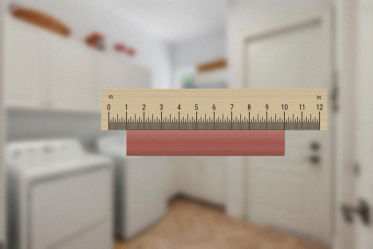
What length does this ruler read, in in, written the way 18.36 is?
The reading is 9
